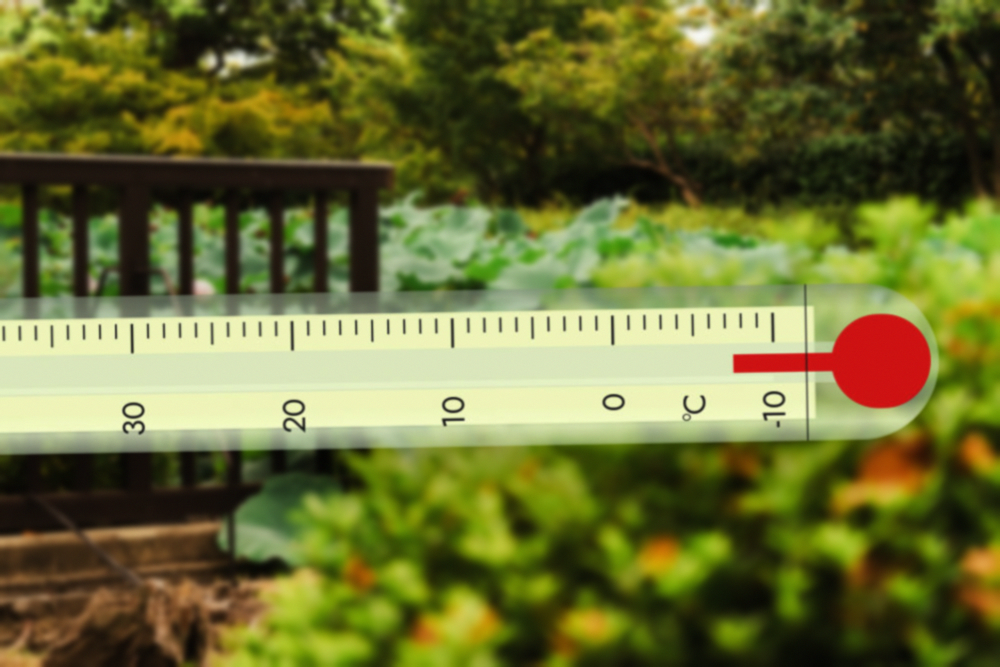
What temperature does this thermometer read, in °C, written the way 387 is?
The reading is -7.5
